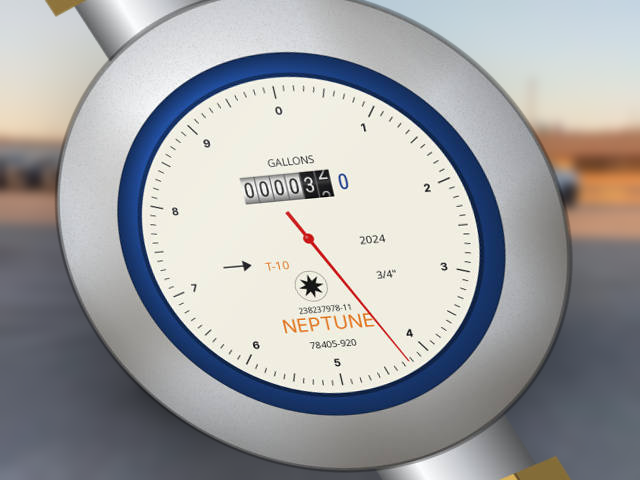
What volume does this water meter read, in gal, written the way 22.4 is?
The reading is 324.2
